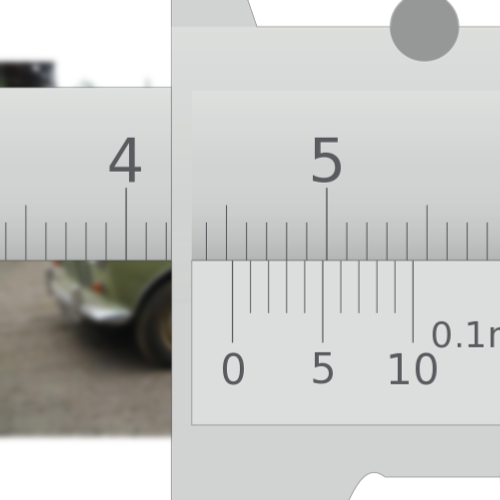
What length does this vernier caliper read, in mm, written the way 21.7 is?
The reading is 45.3
